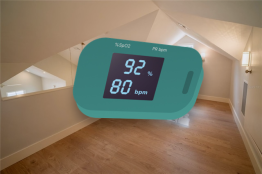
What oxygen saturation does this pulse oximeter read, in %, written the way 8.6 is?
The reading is 92
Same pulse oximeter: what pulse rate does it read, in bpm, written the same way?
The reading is 80
